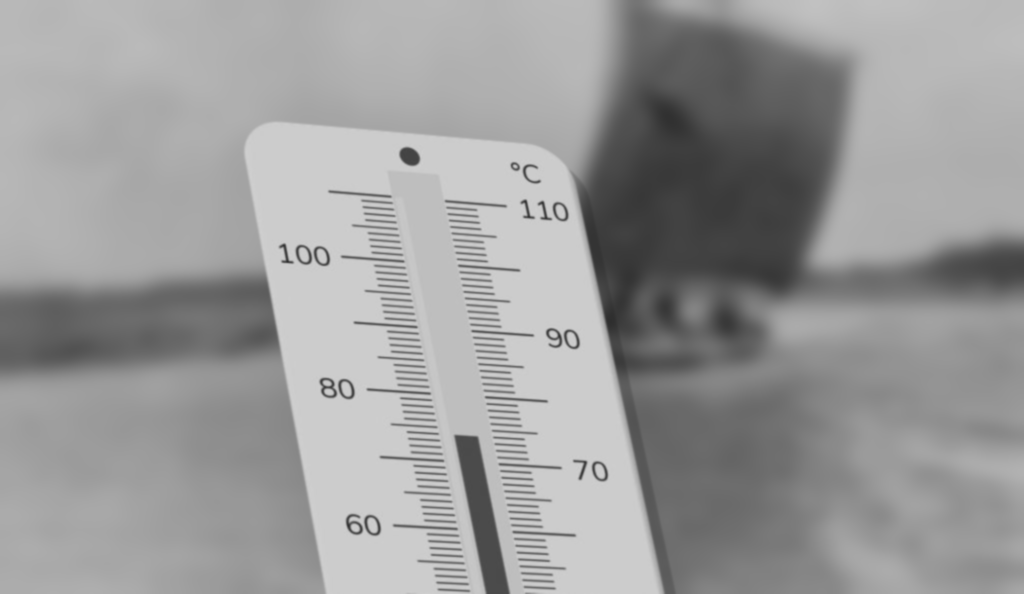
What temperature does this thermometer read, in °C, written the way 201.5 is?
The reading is 74
